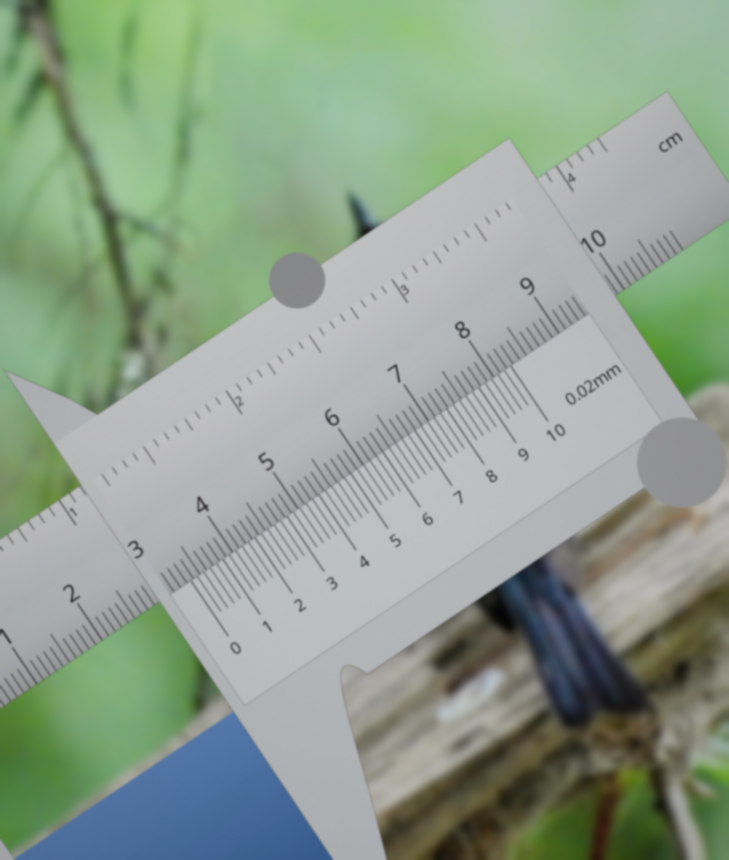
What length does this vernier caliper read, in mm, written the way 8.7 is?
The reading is 33.6
